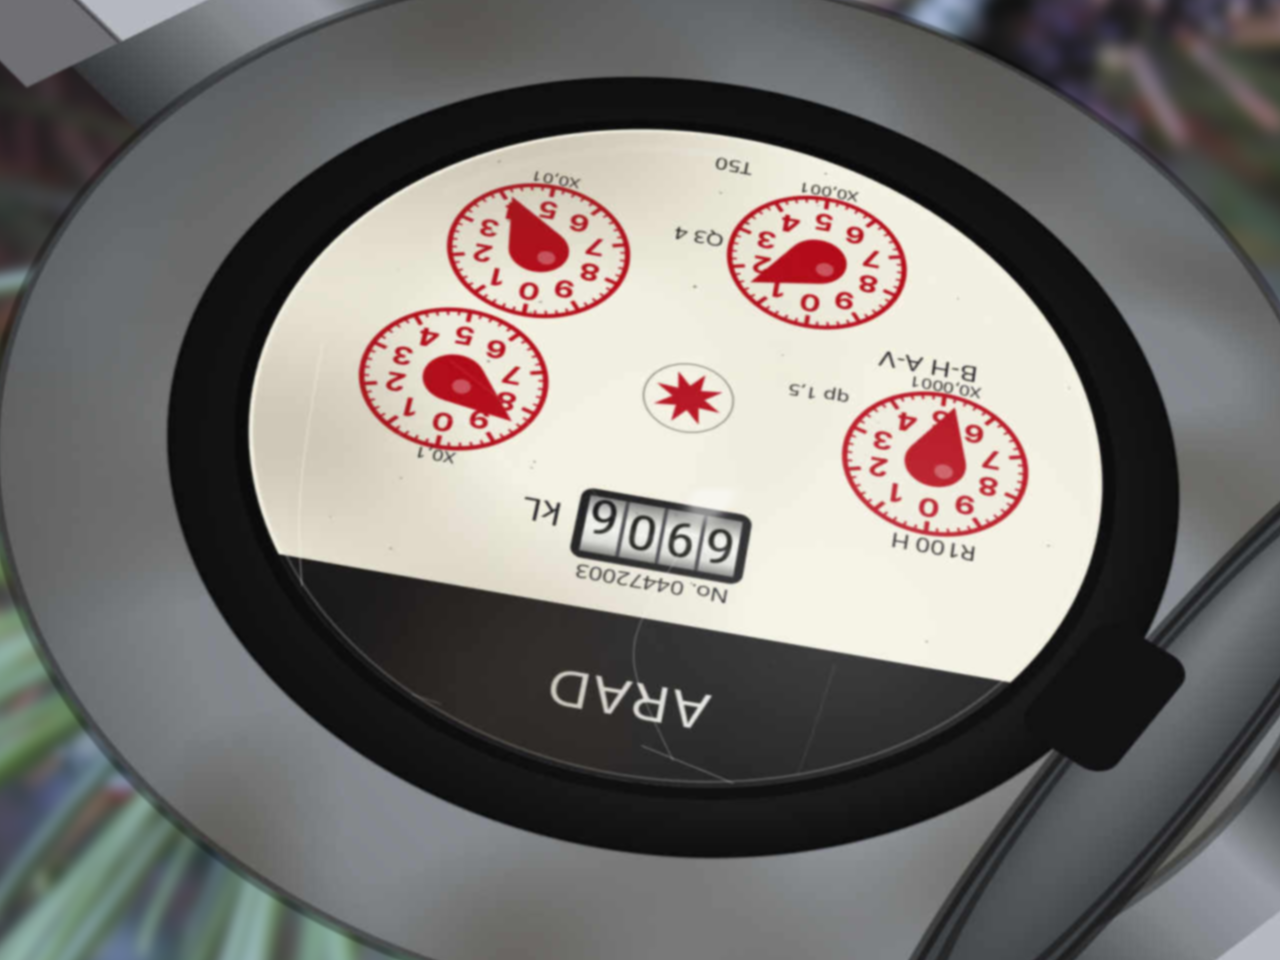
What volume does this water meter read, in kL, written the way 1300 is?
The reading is 6905.8415
